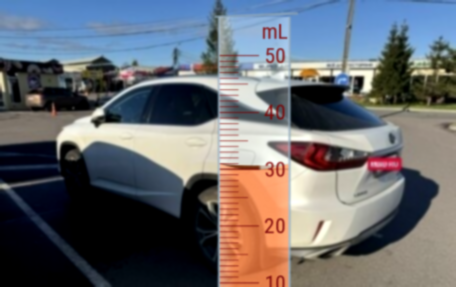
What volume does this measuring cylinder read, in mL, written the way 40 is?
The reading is 30
